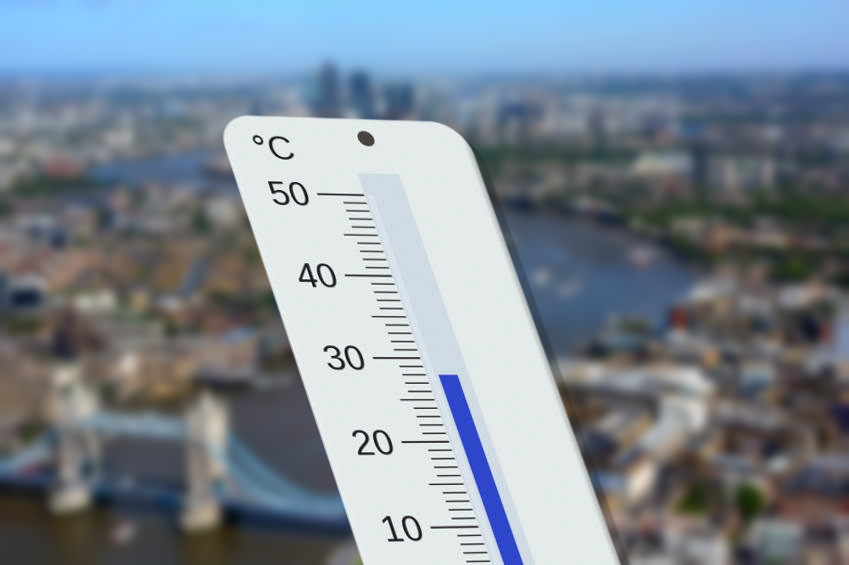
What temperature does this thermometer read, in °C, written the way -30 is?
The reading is 28
